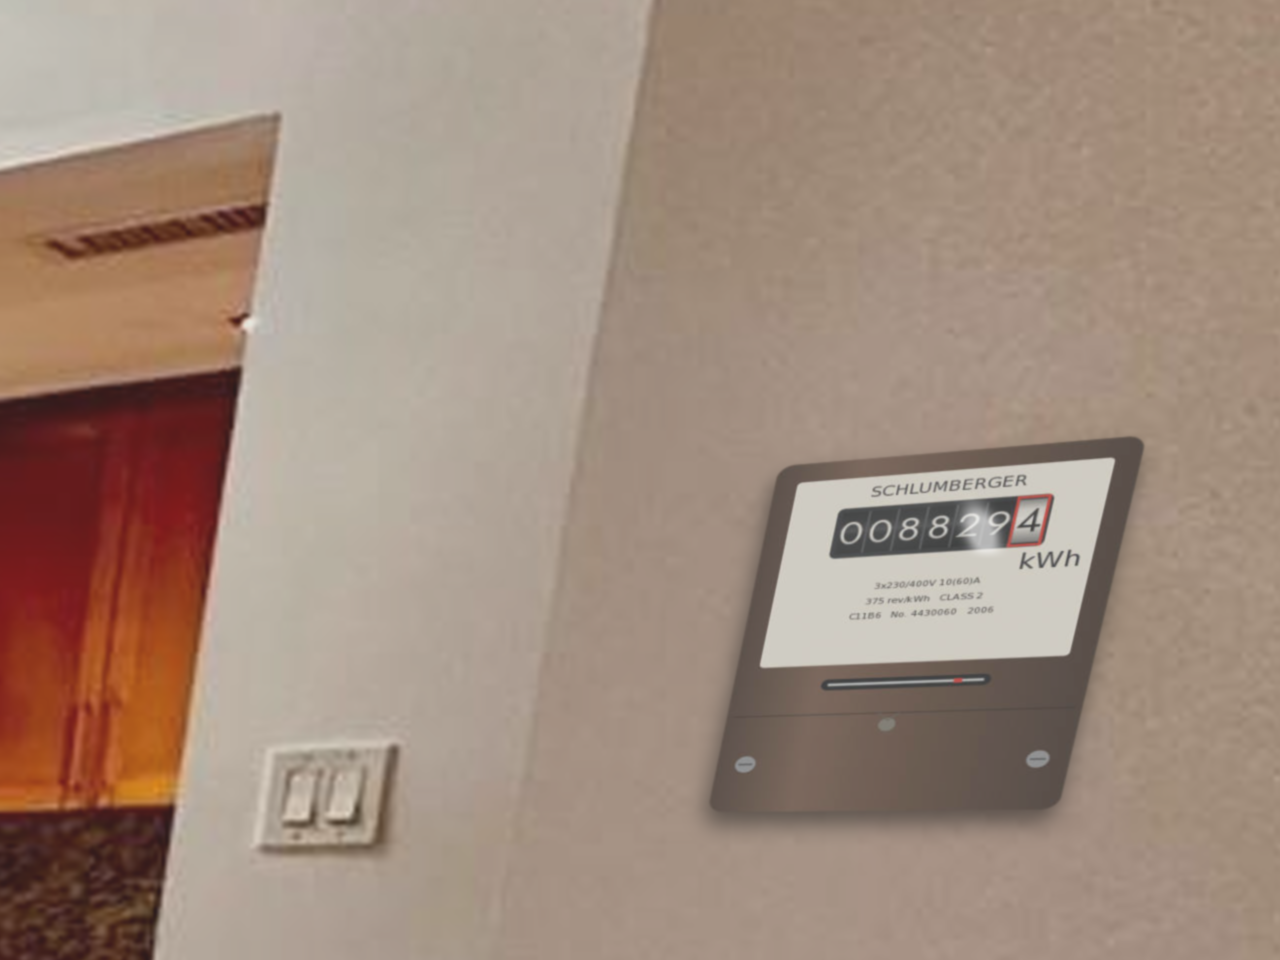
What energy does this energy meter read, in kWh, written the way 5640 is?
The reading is 8829.4
